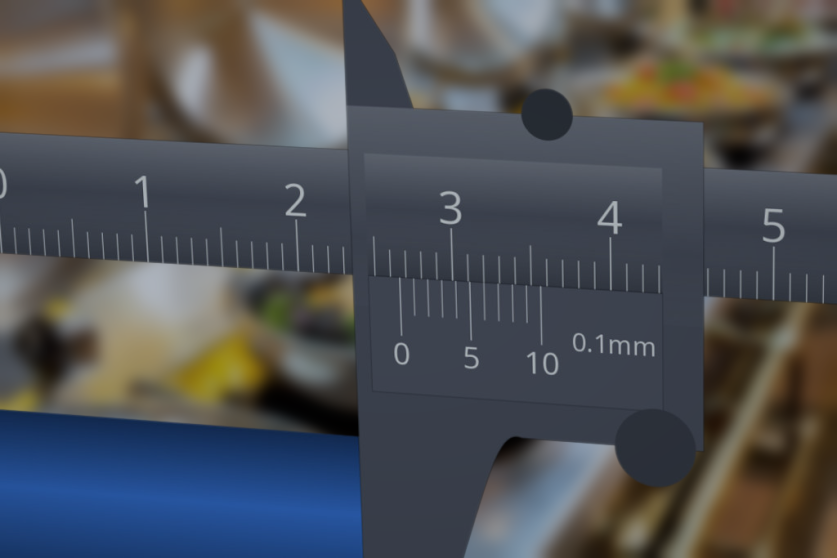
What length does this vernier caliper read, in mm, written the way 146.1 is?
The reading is 26.6
